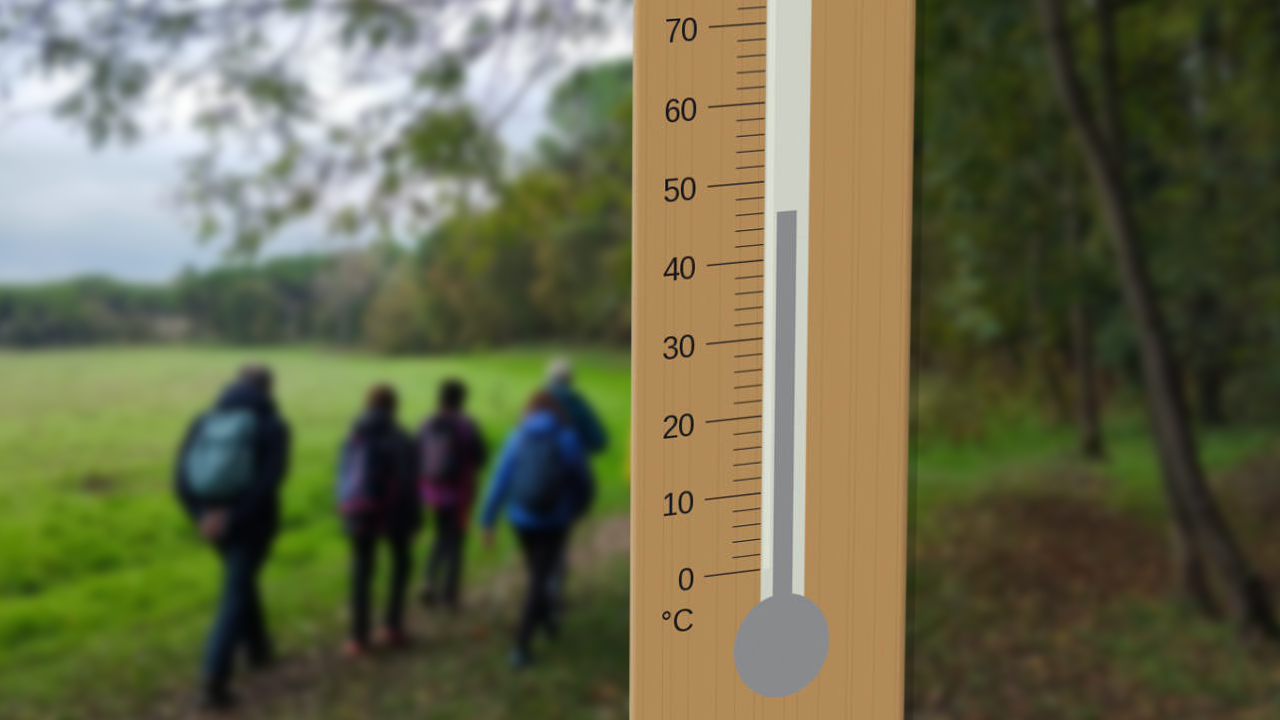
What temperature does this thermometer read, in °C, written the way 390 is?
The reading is 46
